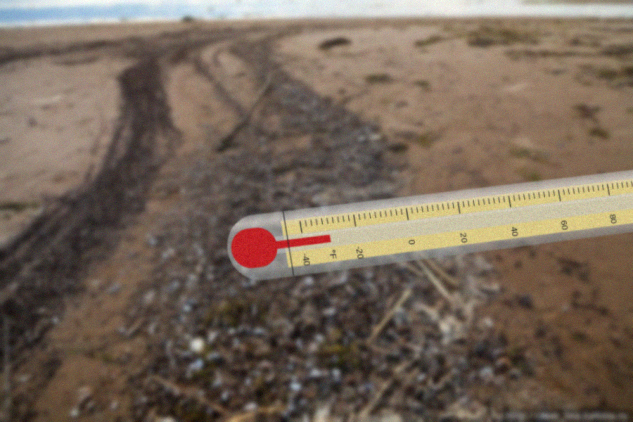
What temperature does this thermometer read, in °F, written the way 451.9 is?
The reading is -30
